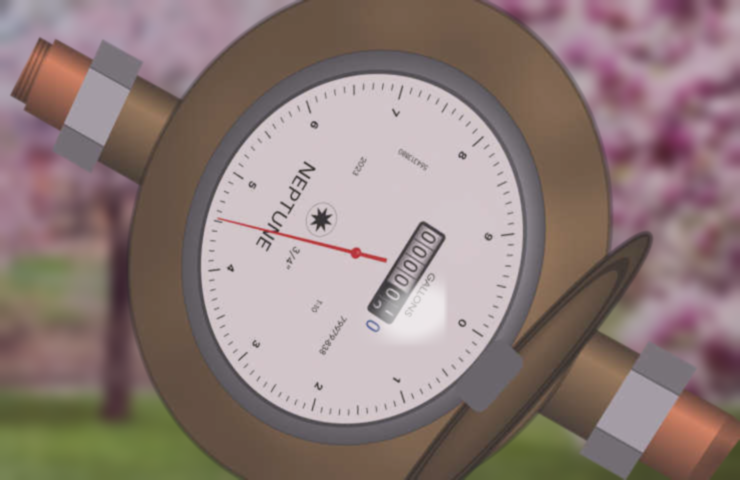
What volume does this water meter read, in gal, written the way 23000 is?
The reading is 14.5
